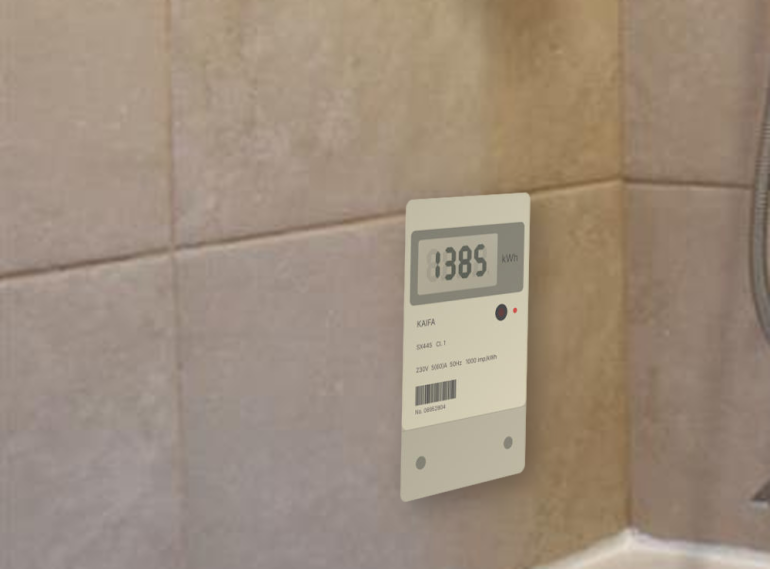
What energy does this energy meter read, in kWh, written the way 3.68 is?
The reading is 1385
